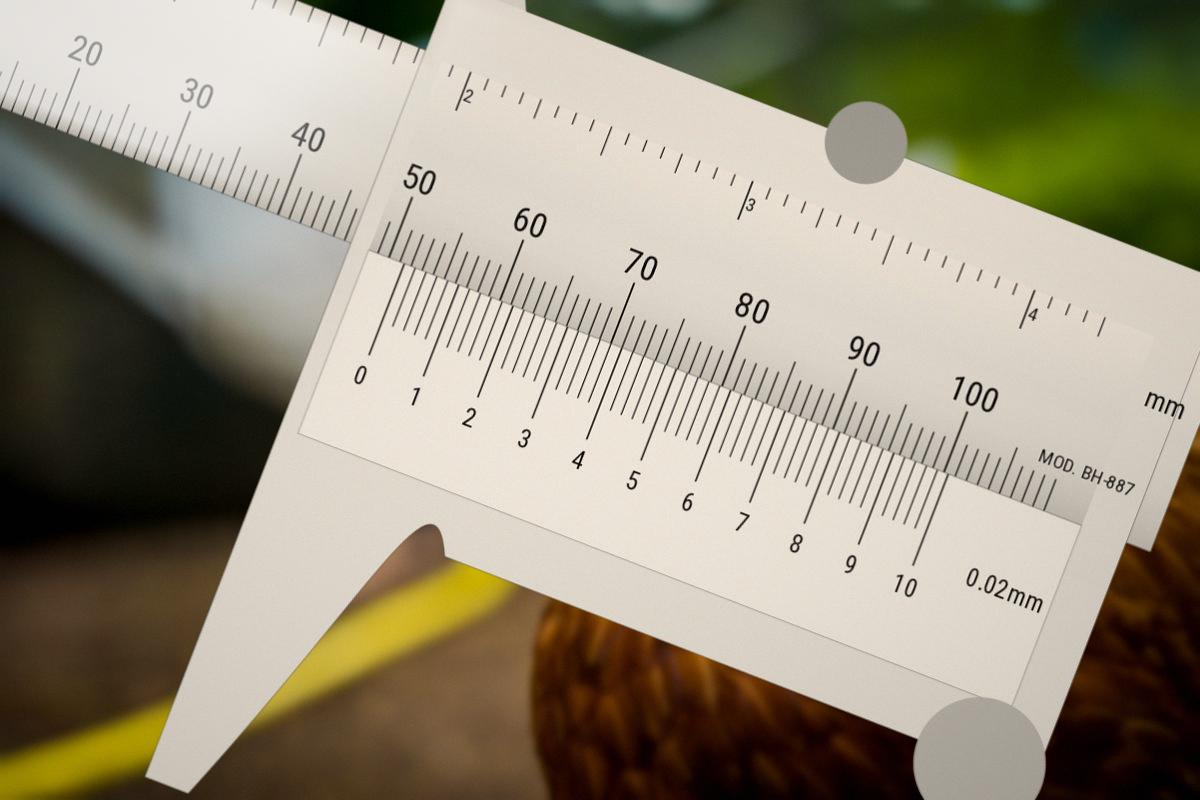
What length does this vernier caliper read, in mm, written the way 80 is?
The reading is 51.4
